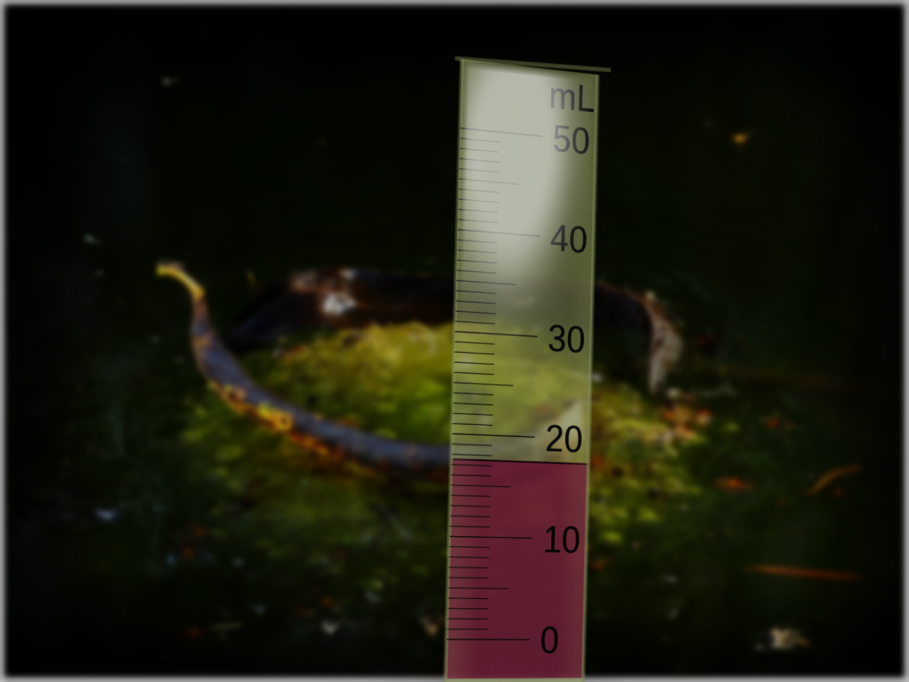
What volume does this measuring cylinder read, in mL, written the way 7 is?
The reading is 17.5
